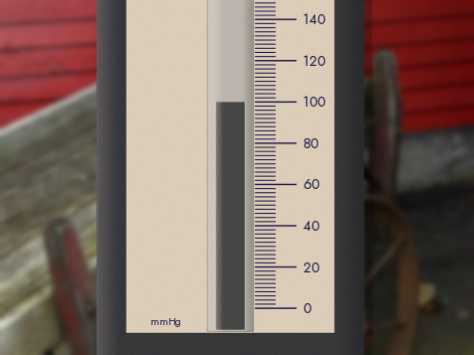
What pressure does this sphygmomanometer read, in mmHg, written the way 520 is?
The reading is 100
